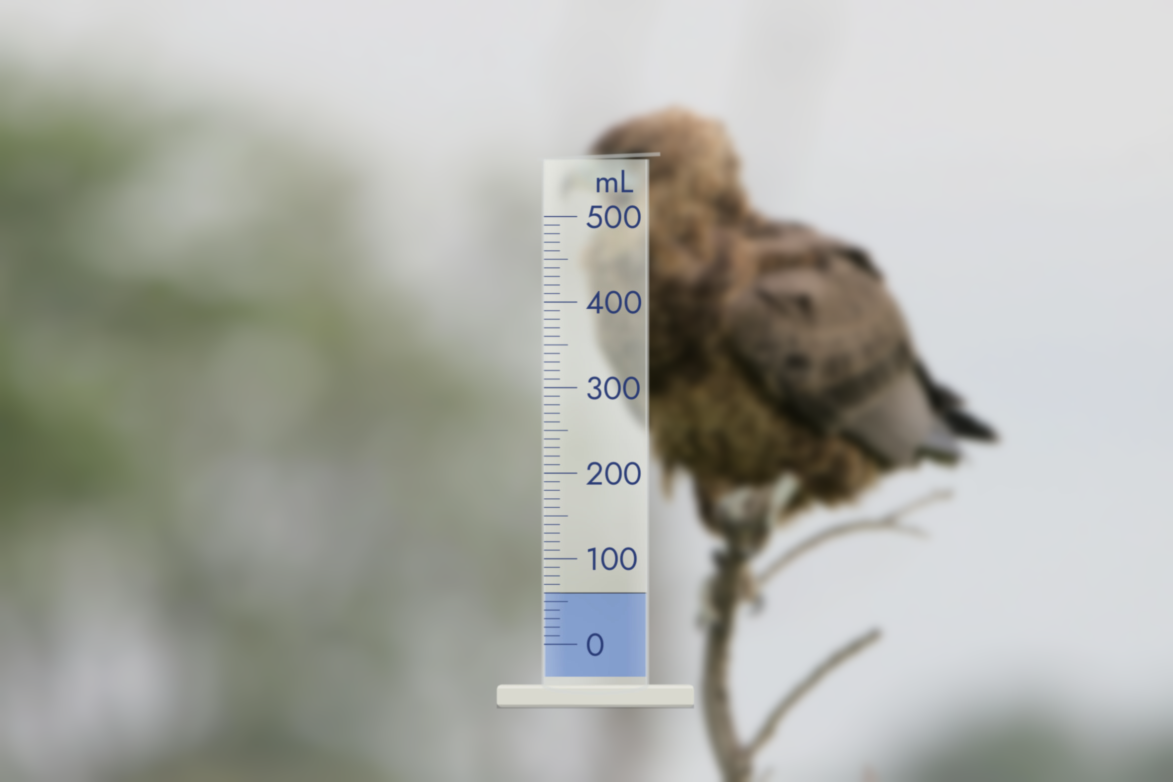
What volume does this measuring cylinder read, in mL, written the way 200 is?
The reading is 60
